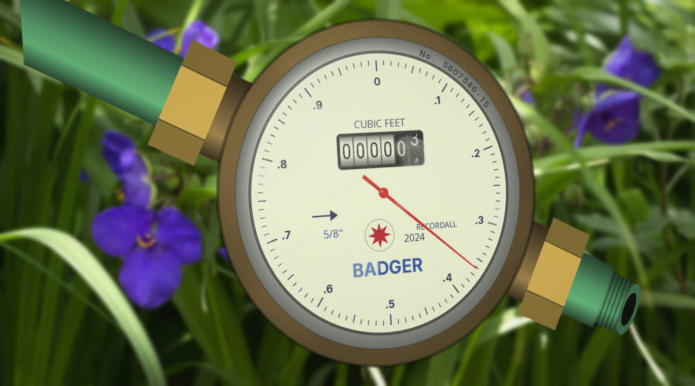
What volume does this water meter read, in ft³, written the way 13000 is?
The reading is 3.36
